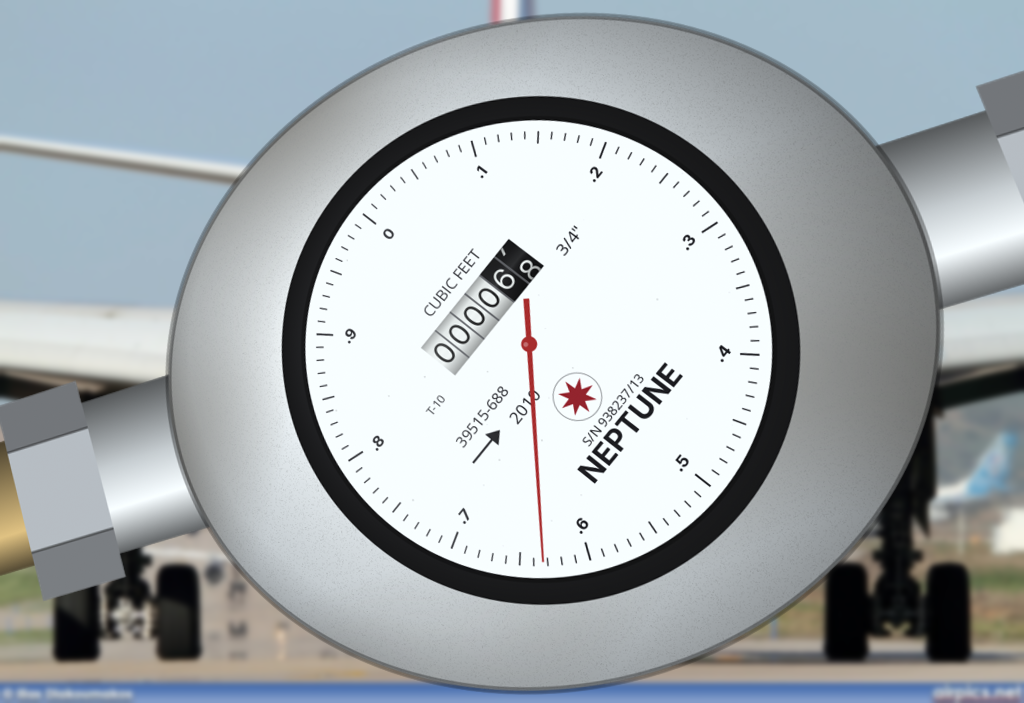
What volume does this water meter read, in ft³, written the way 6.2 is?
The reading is 67.63
